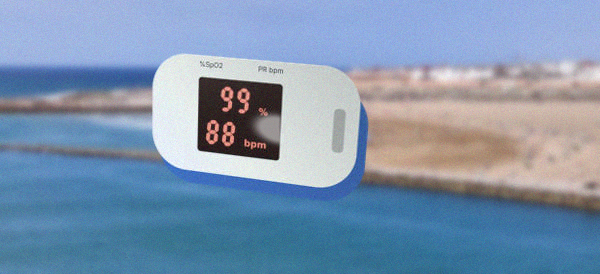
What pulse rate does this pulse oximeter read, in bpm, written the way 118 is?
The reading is 88
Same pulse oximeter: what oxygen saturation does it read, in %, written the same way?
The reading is 99
